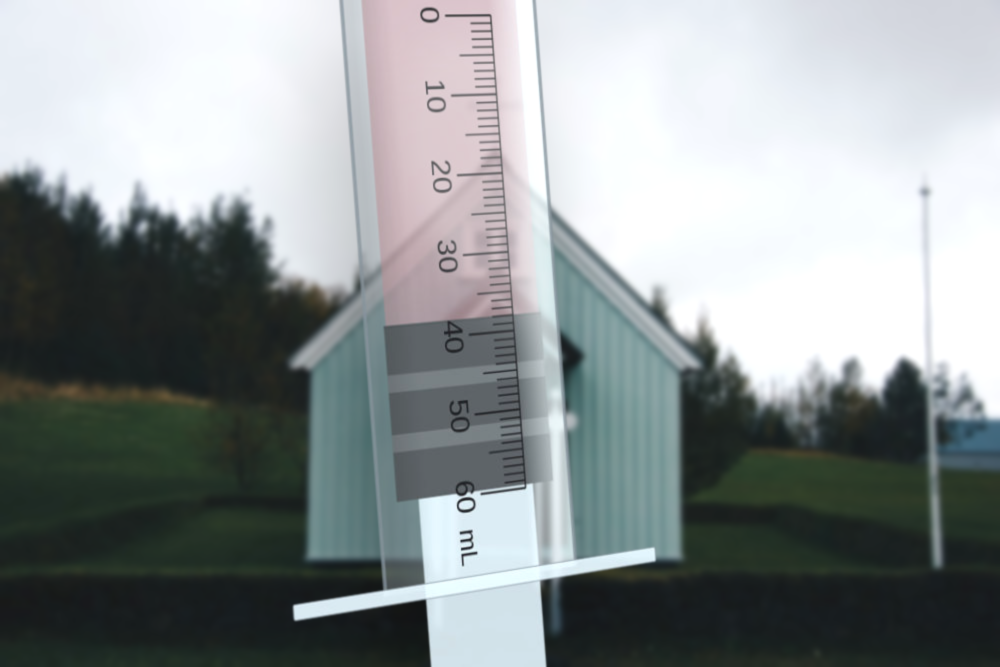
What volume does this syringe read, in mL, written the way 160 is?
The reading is 38
